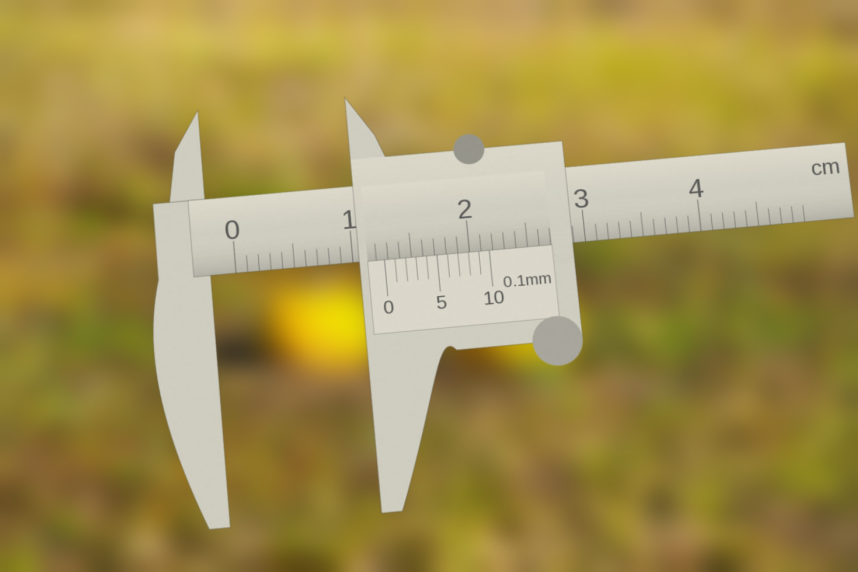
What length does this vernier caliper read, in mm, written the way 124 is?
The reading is 12.7
